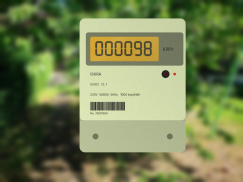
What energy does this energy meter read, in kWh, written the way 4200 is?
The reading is 98
